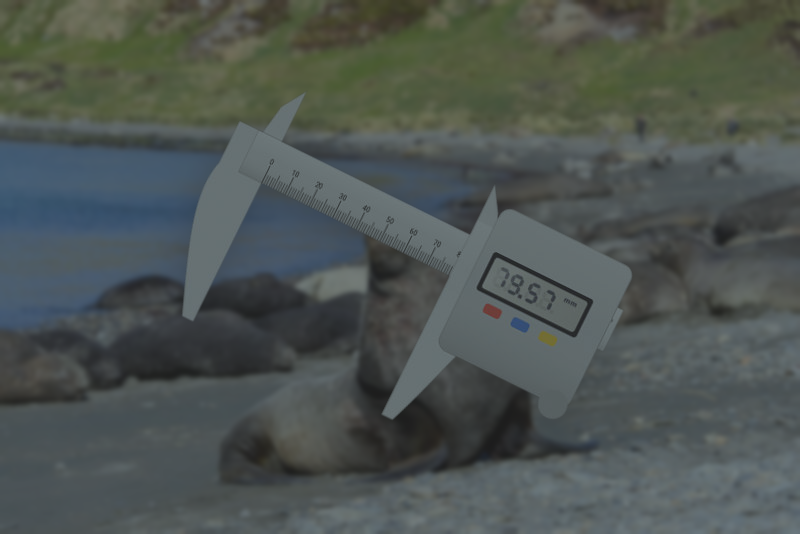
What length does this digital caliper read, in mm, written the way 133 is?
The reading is 79.57
